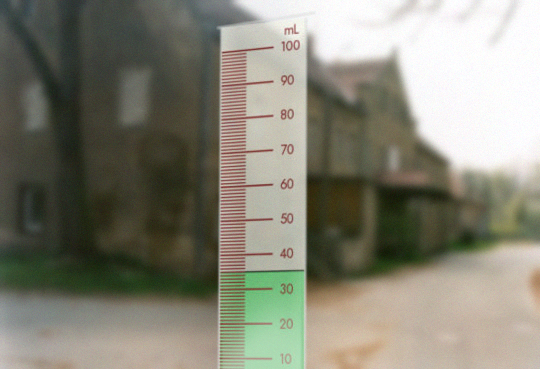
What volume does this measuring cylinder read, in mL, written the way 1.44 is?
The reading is 35
